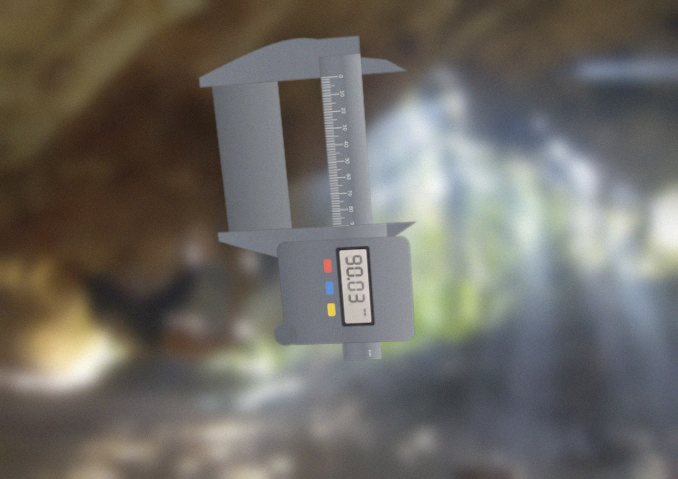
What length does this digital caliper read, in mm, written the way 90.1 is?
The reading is 90.03
